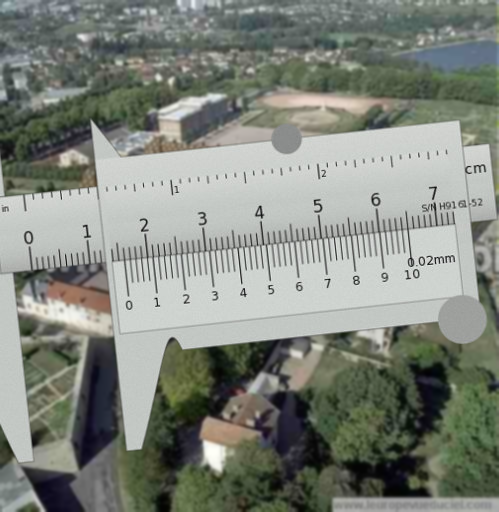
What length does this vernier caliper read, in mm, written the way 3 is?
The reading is 16.0
